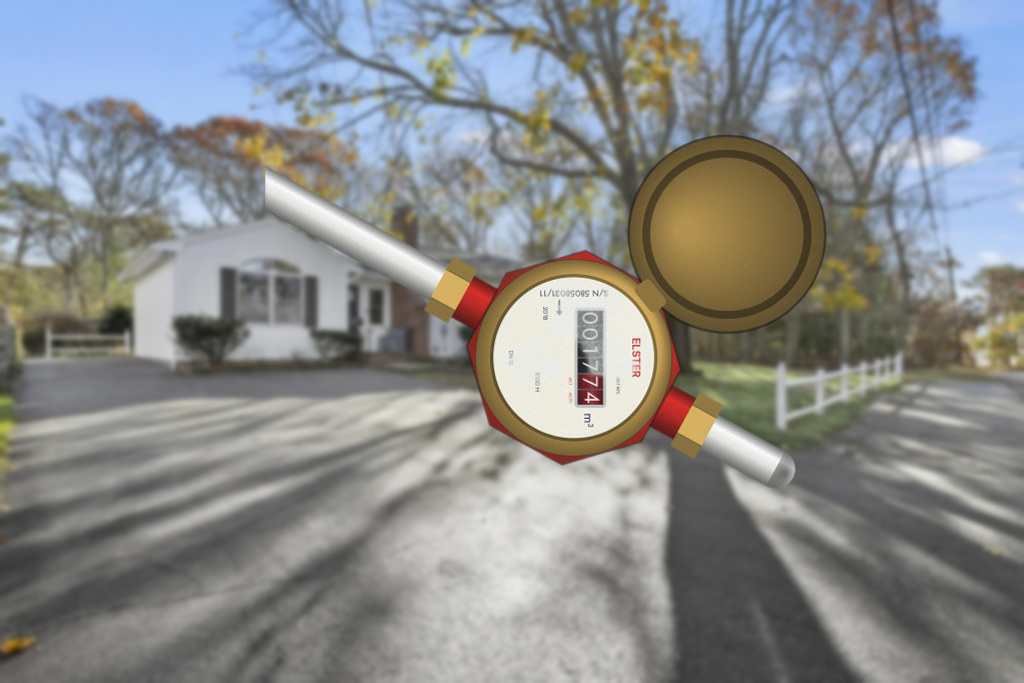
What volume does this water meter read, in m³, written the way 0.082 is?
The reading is 17.74
